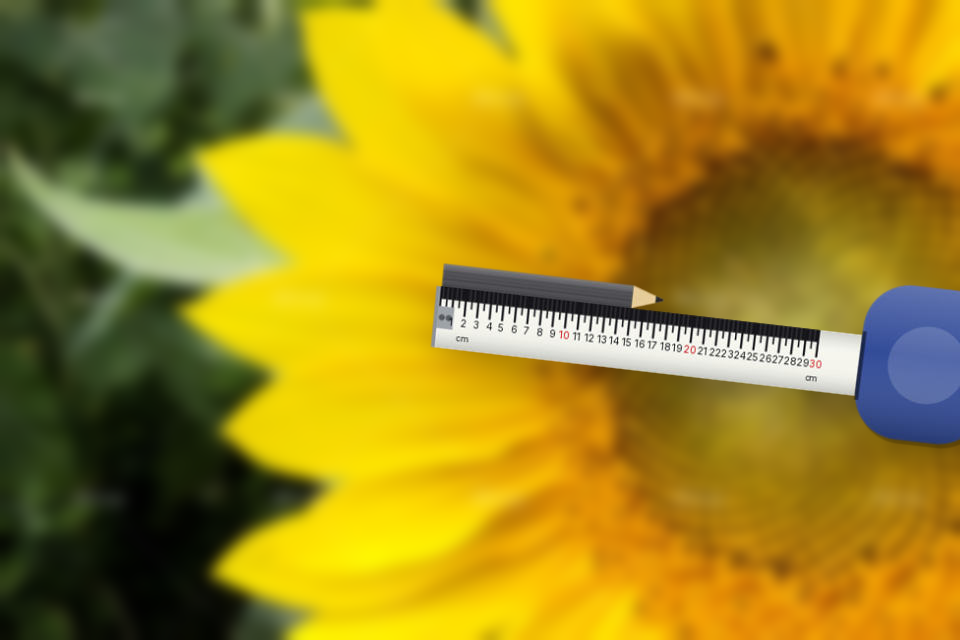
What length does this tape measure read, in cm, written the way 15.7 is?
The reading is 17.5
